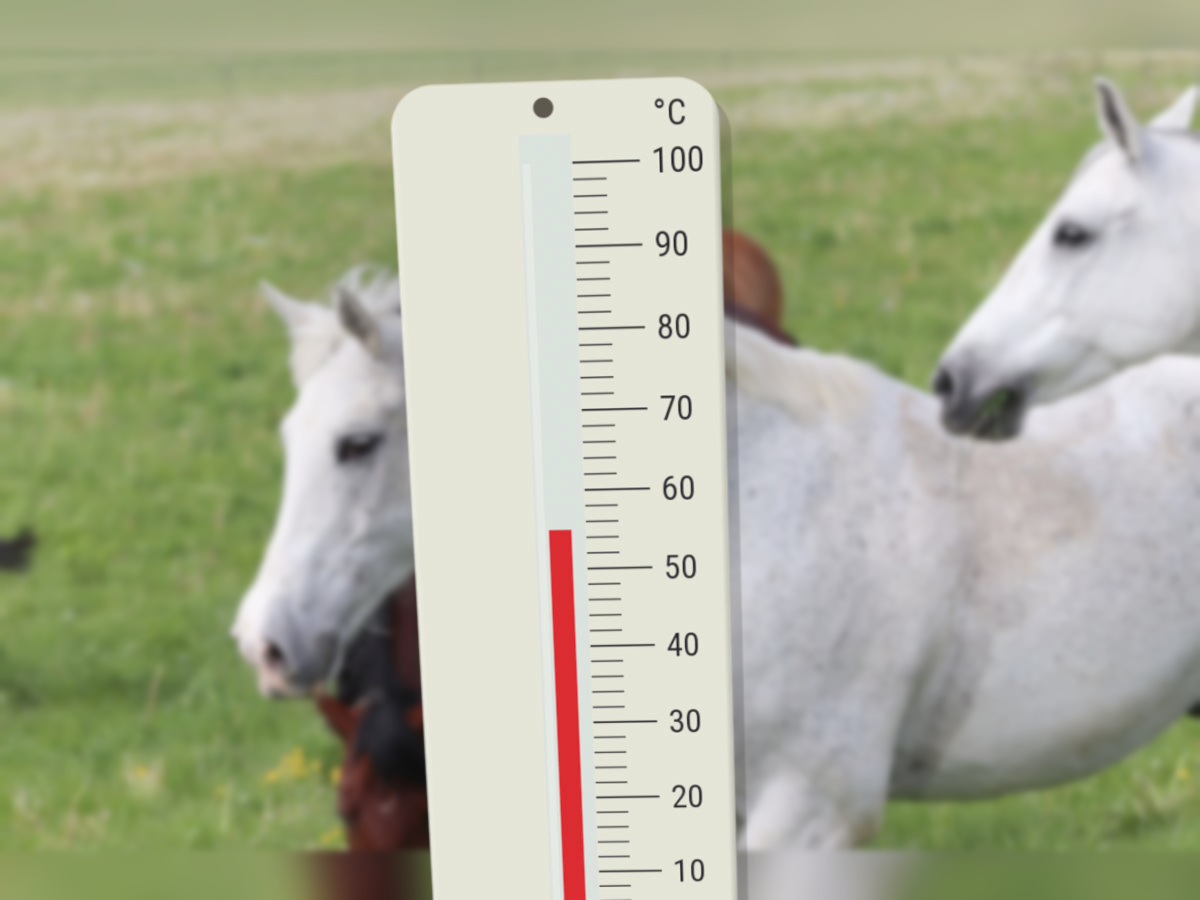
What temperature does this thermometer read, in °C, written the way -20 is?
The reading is 55
